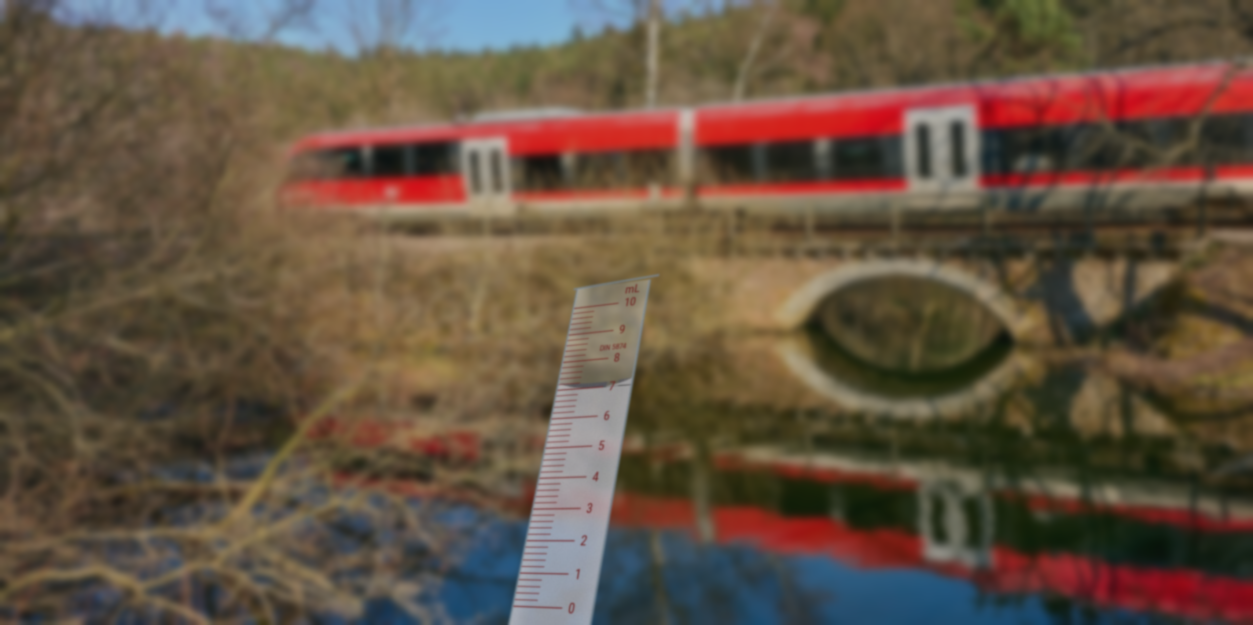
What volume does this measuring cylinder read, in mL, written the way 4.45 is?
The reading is 7
